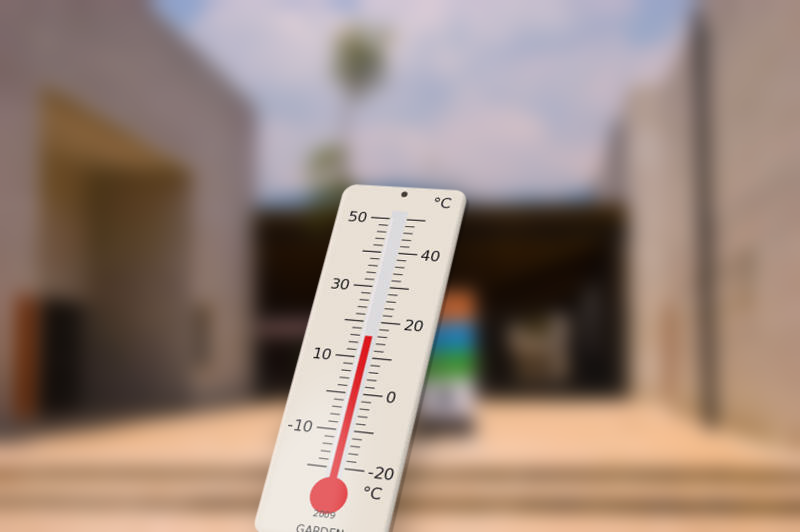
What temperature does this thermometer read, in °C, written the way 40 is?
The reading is 16
